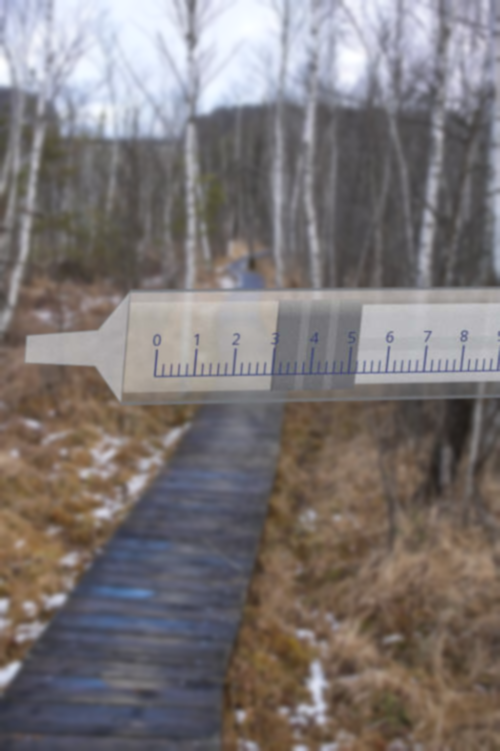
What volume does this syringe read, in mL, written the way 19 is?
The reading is 3
